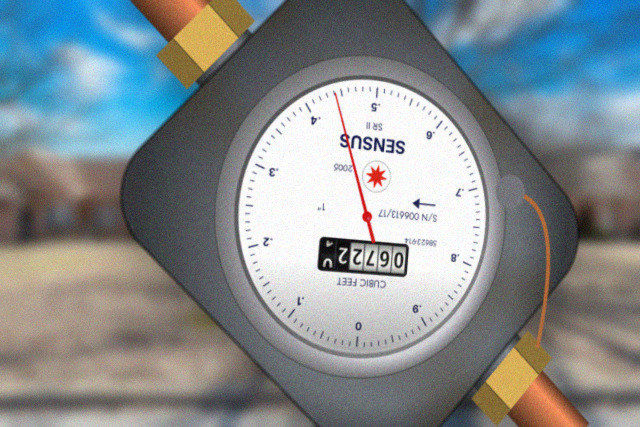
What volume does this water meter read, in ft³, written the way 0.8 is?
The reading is 67220.44
